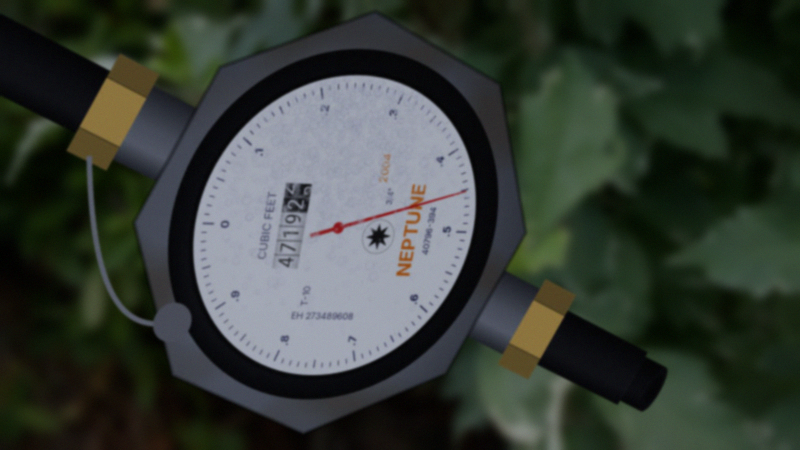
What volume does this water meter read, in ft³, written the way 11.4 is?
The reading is 471922.45
